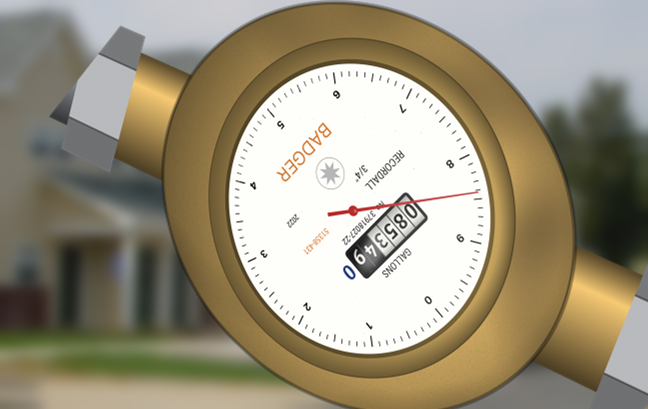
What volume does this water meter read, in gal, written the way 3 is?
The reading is 853488.4
